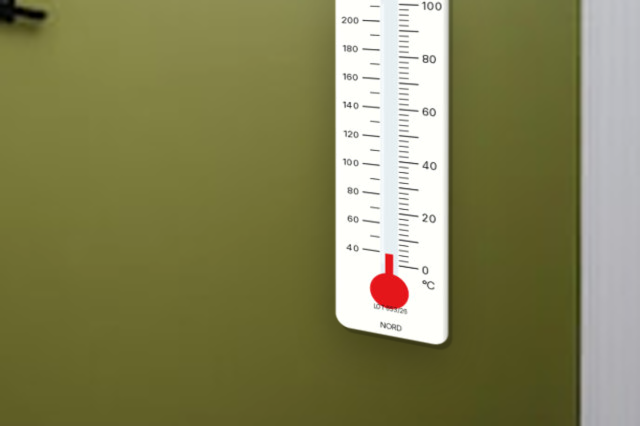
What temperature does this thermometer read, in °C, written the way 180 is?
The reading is 4
